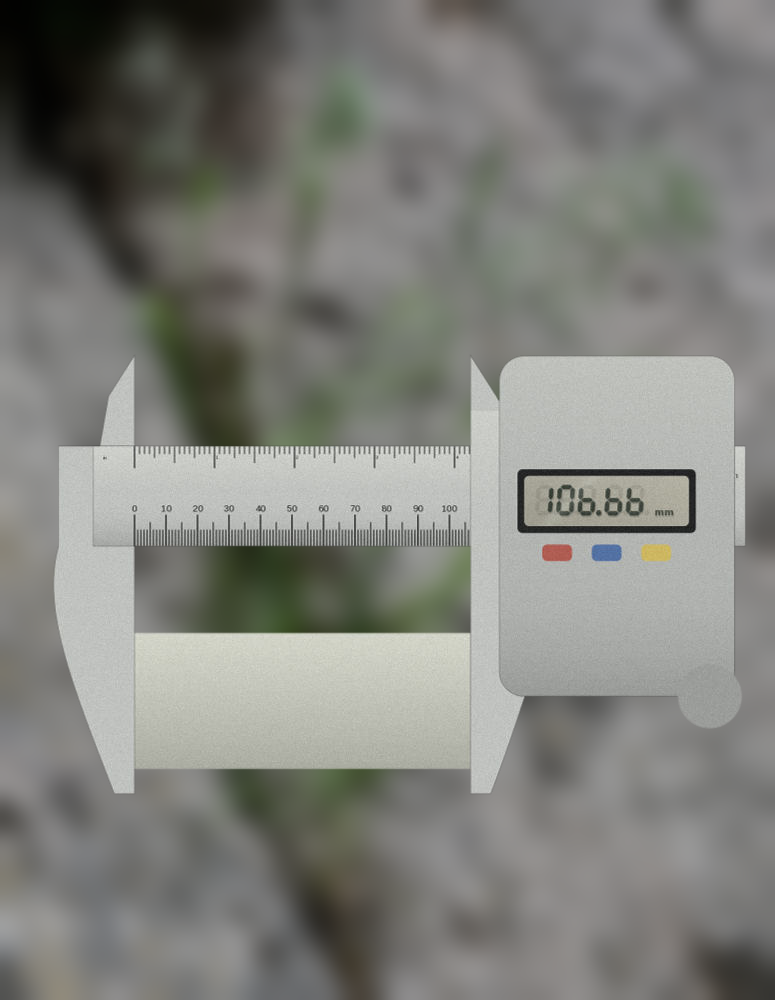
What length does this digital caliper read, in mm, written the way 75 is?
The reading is 106.66
